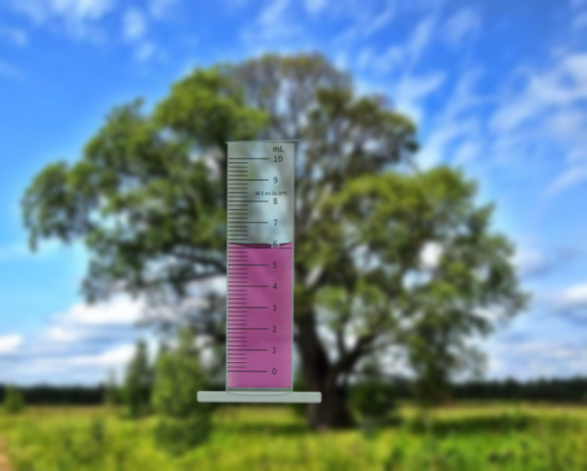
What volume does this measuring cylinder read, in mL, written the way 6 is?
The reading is 5.8
